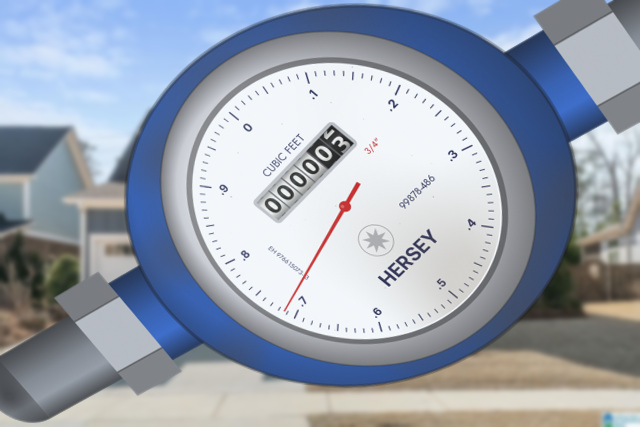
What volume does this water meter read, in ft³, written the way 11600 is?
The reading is 2.71
